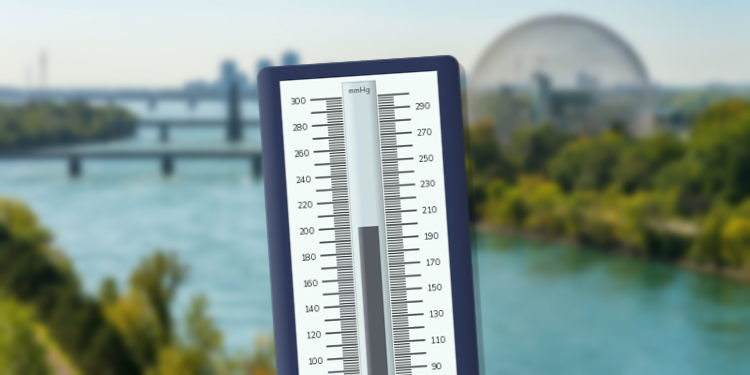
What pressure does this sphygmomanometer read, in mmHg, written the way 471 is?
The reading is 200
